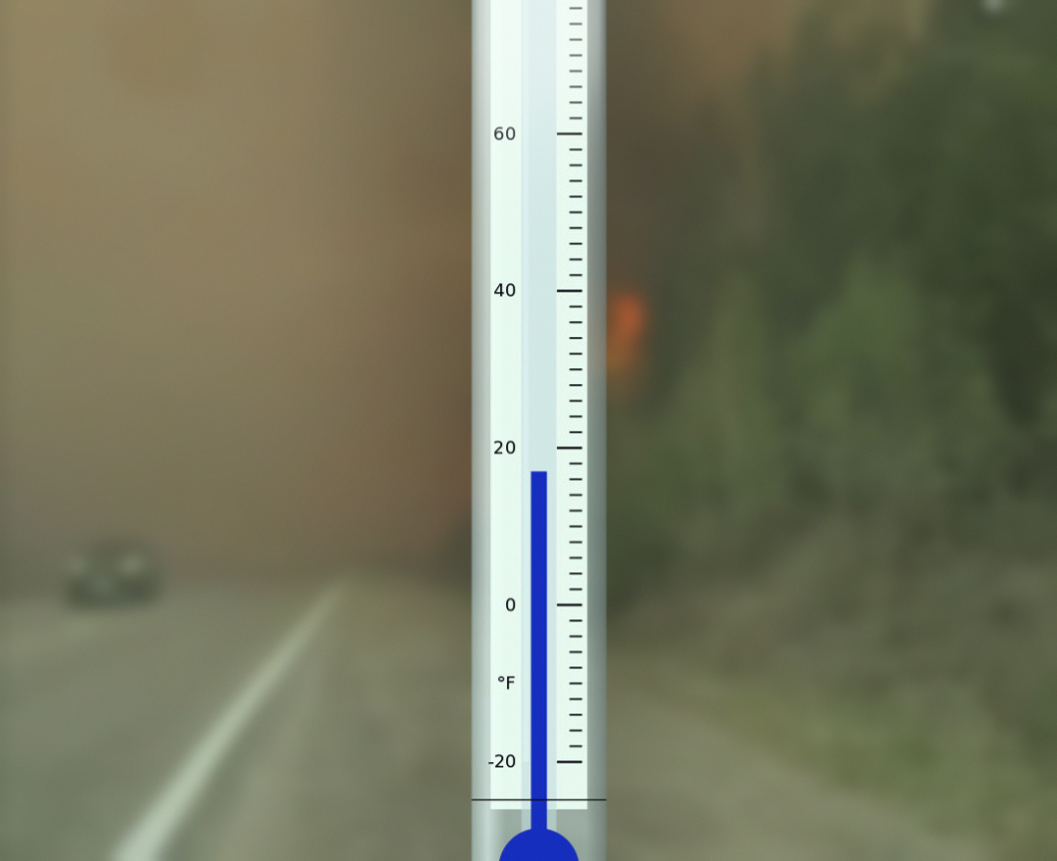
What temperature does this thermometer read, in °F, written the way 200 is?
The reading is 17
